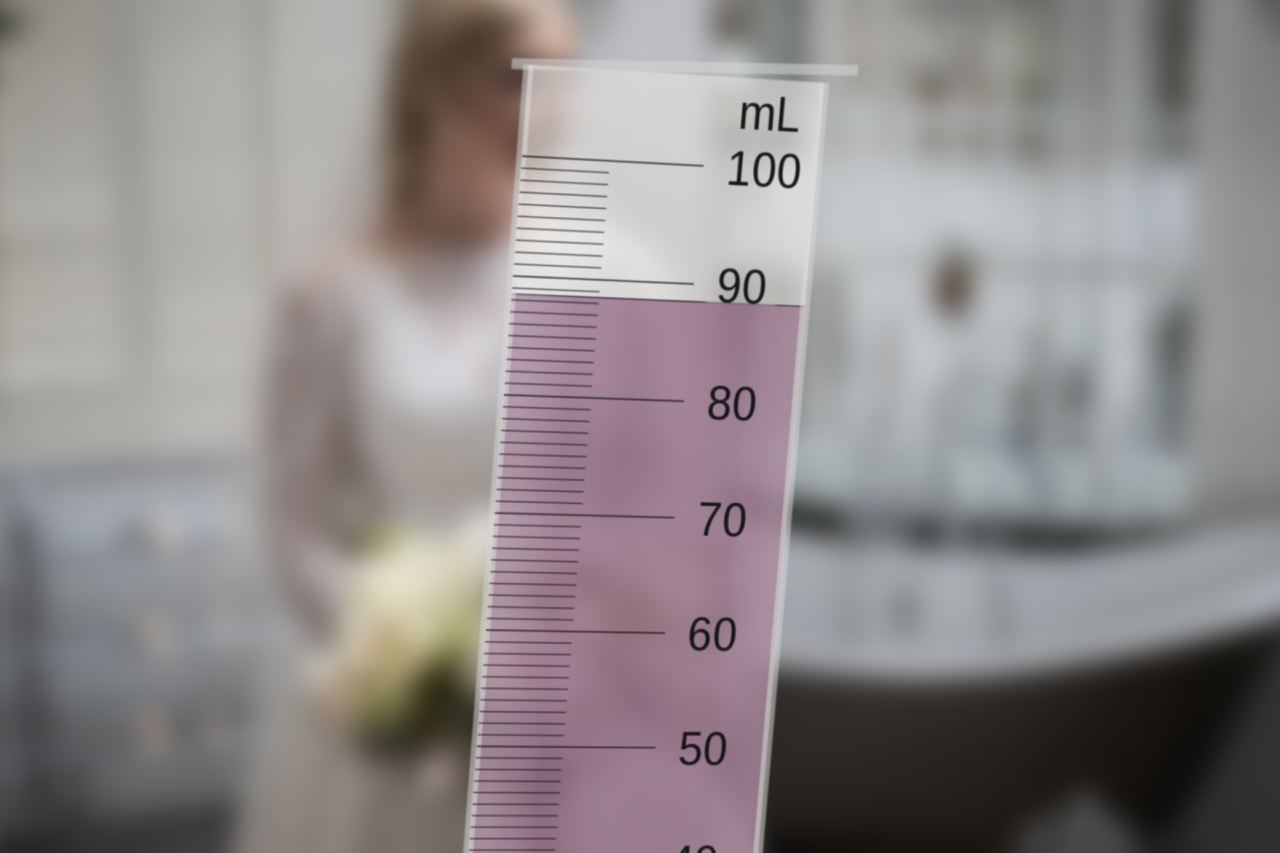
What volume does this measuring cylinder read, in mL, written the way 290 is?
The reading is 88.5
